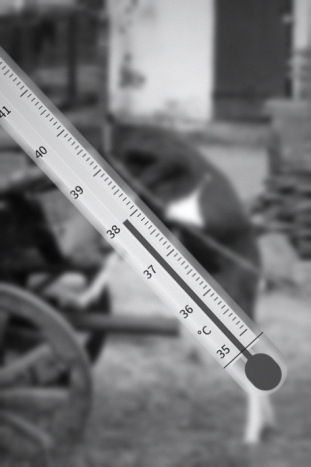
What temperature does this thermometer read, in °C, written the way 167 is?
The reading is 38
